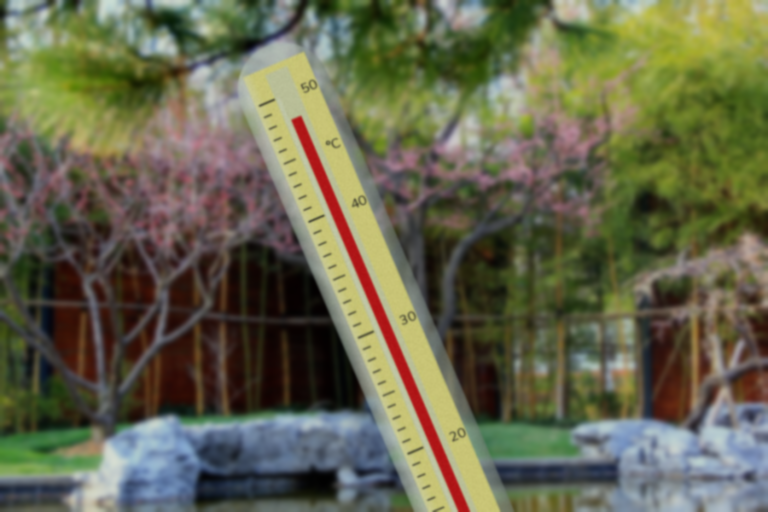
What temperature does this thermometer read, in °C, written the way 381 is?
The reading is 48
